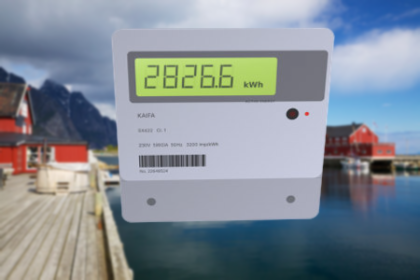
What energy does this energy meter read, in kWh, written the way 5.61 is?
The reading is 2826.6
